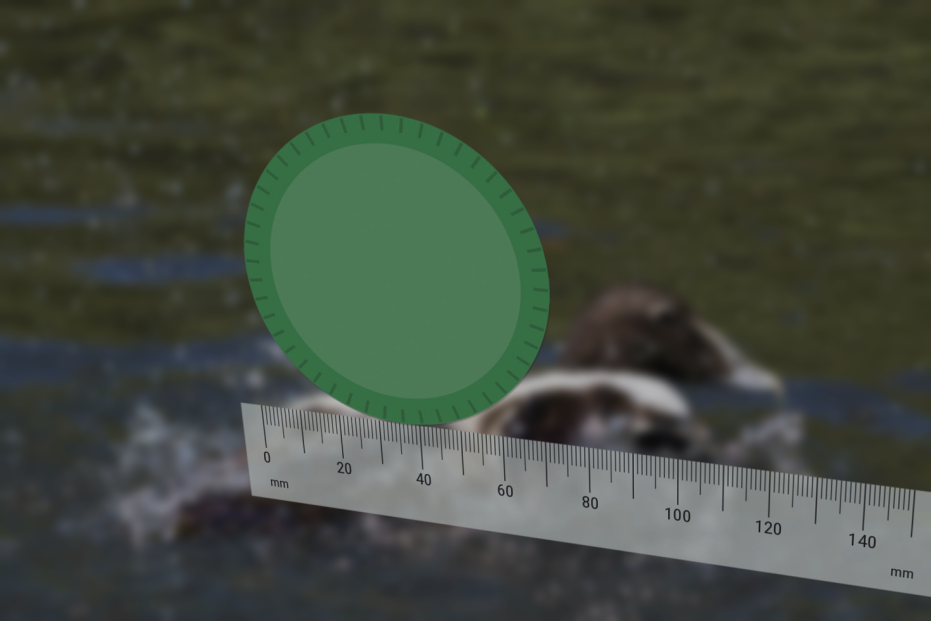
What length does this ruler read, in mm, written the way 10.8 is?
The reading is 72
